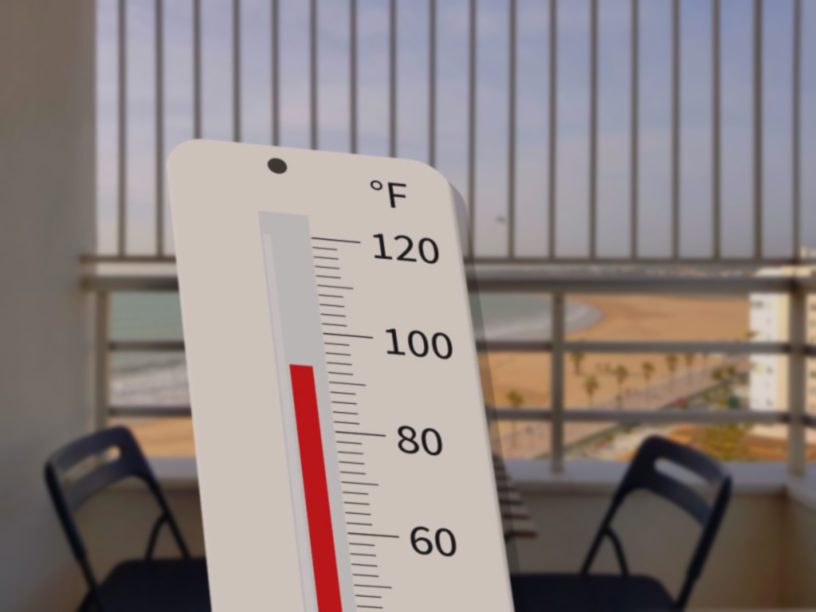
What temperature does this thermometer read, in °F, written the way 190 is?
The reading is 93
